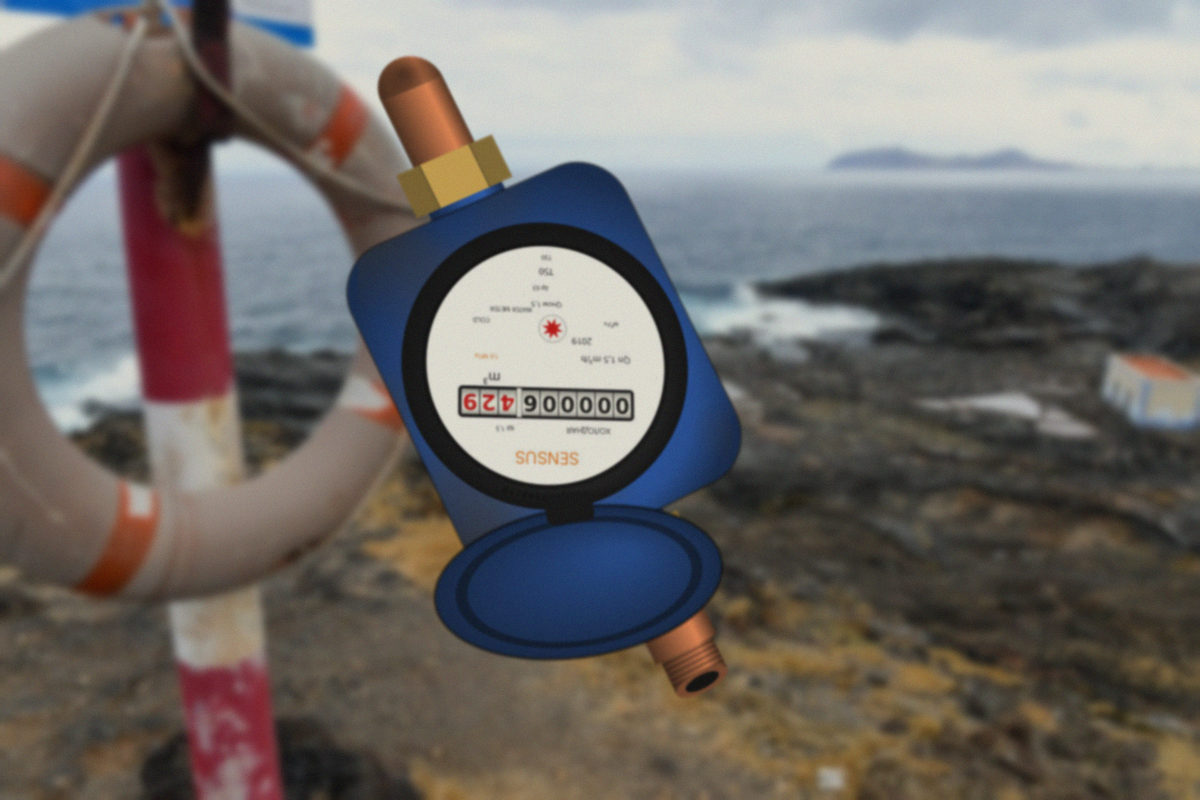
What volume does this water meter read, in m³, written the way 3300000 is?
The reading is 6.429
